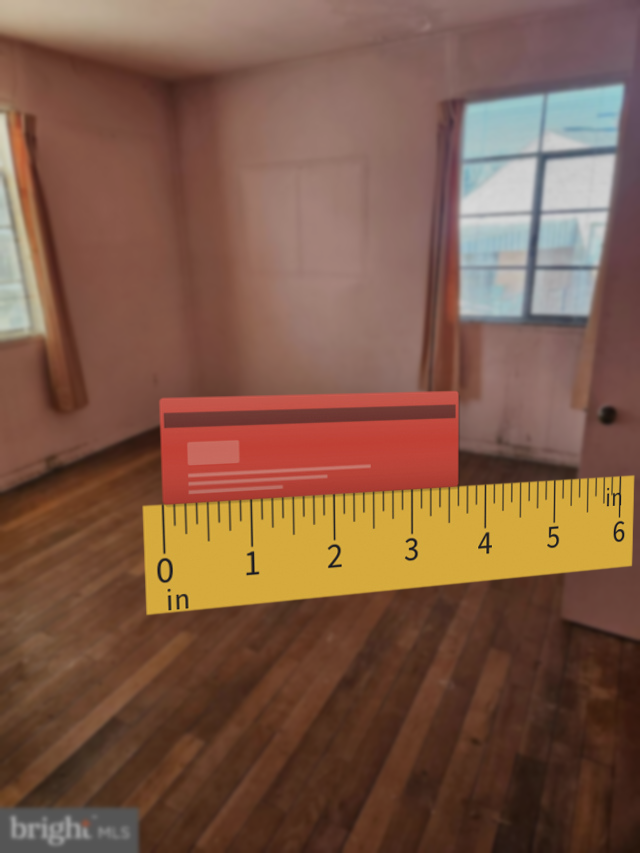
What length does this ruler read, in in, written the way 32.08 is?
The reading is 3.625
